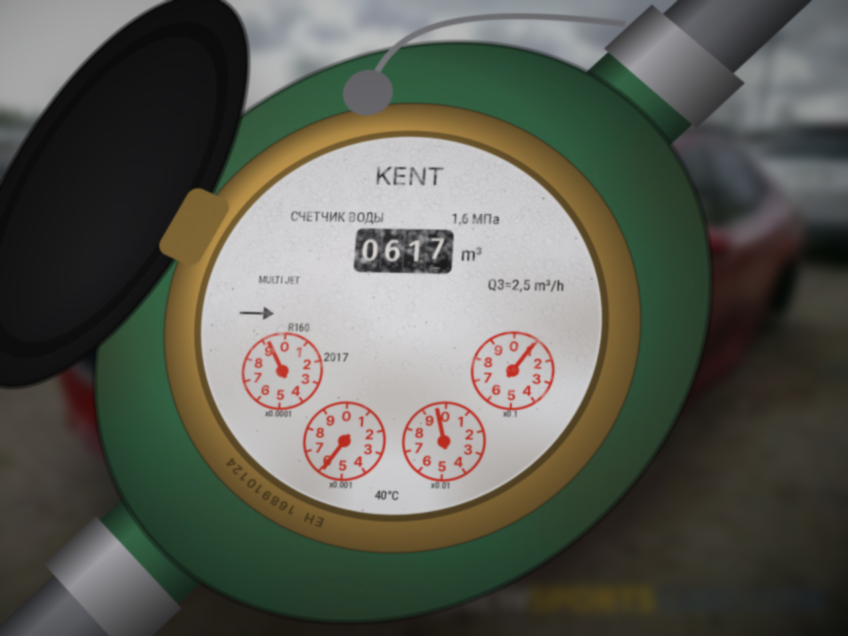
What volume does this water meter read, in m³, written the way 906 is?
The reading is 617.0959
